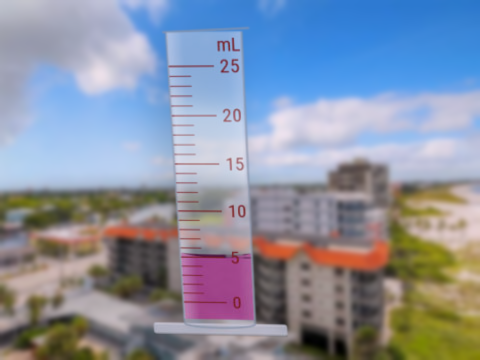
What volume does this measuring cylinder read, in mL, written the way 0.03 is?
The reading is 5
